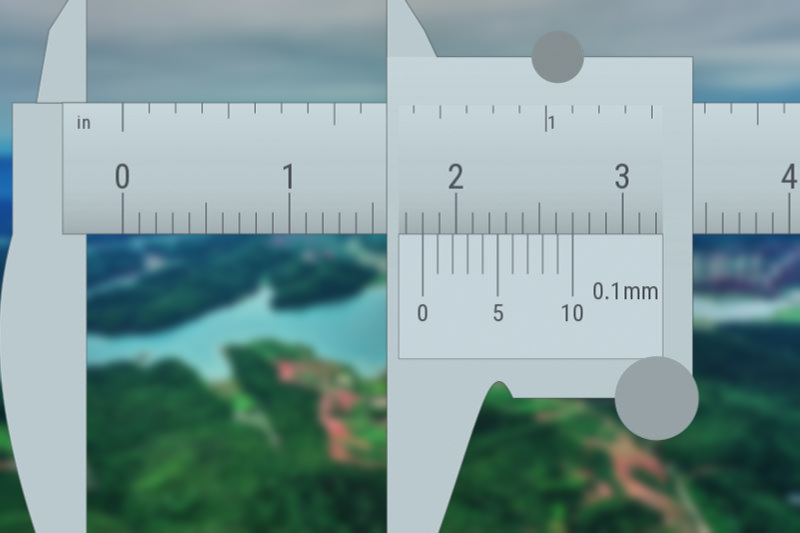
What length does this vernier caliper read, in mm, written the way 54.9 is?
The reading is 18.0
